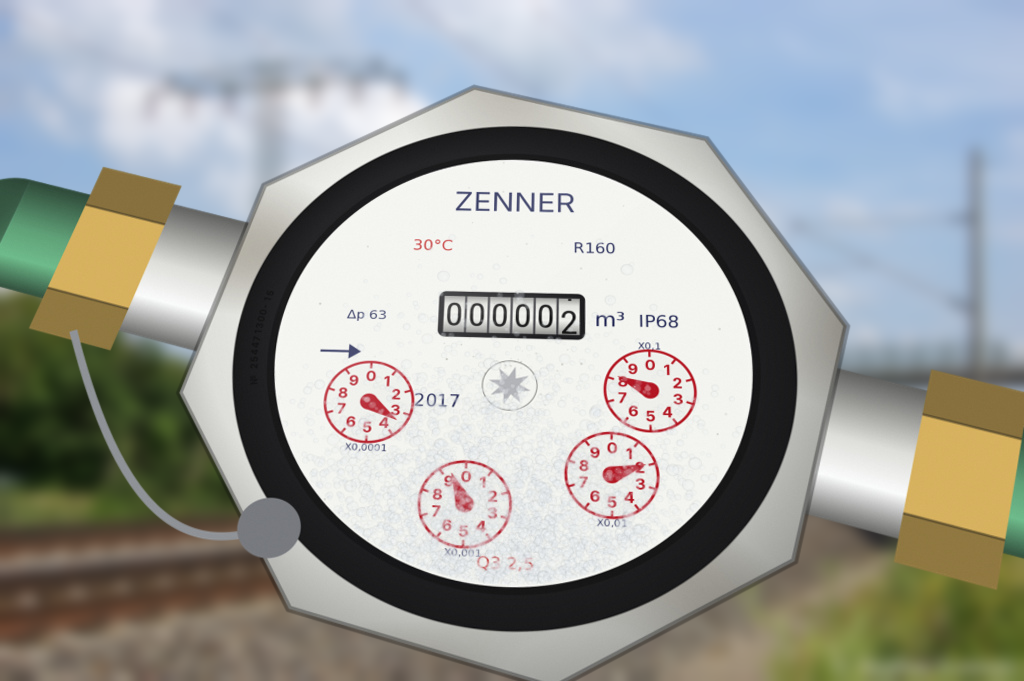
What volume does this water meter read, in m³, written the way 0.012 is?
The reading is 1.8193
